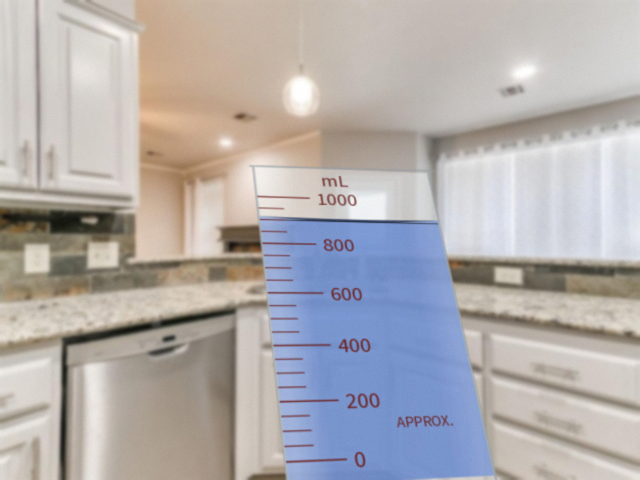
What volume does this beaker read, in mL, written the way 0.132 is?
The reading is 900
